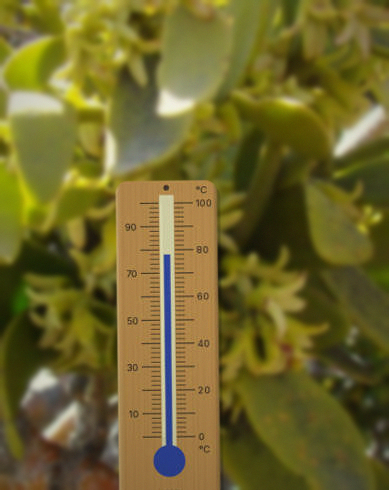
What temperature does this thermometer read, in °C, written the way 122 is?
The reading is 78
